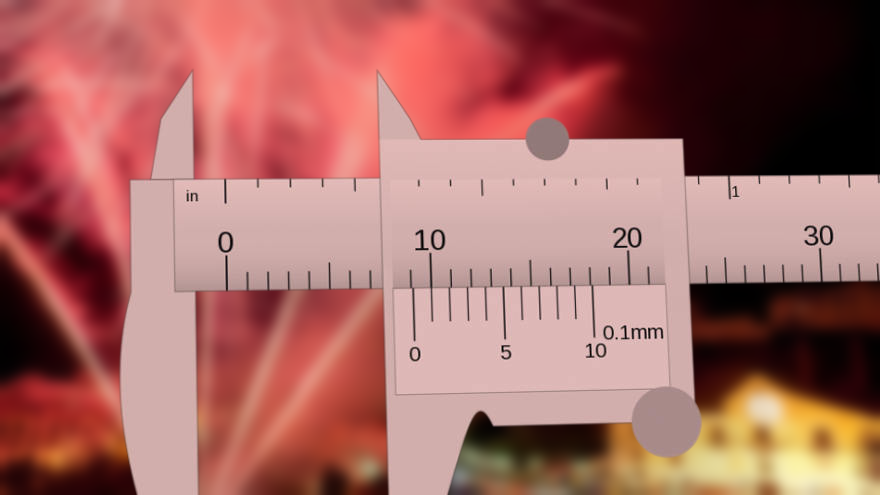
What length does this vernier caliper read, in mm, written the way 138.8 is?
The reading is 9.1
